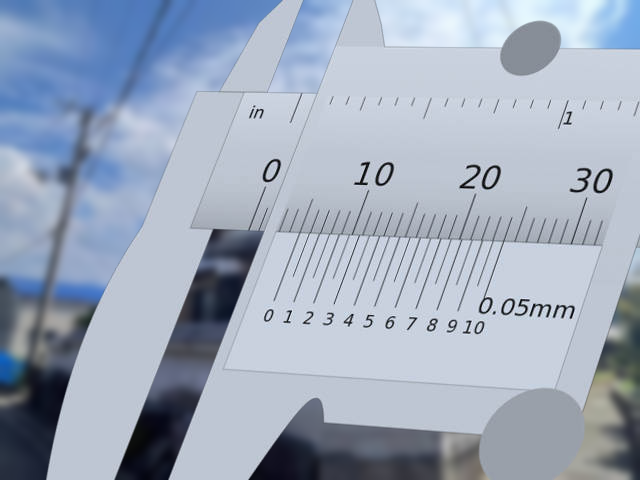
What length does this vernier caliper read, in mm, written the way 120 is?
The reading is 5.0
